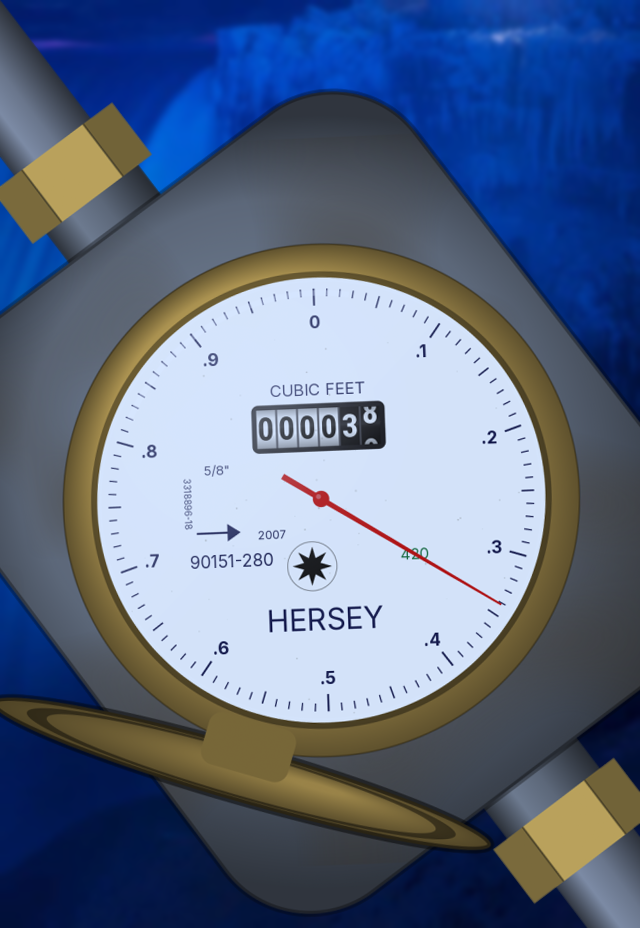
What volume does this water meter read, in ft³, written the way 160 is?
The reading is 38.34
